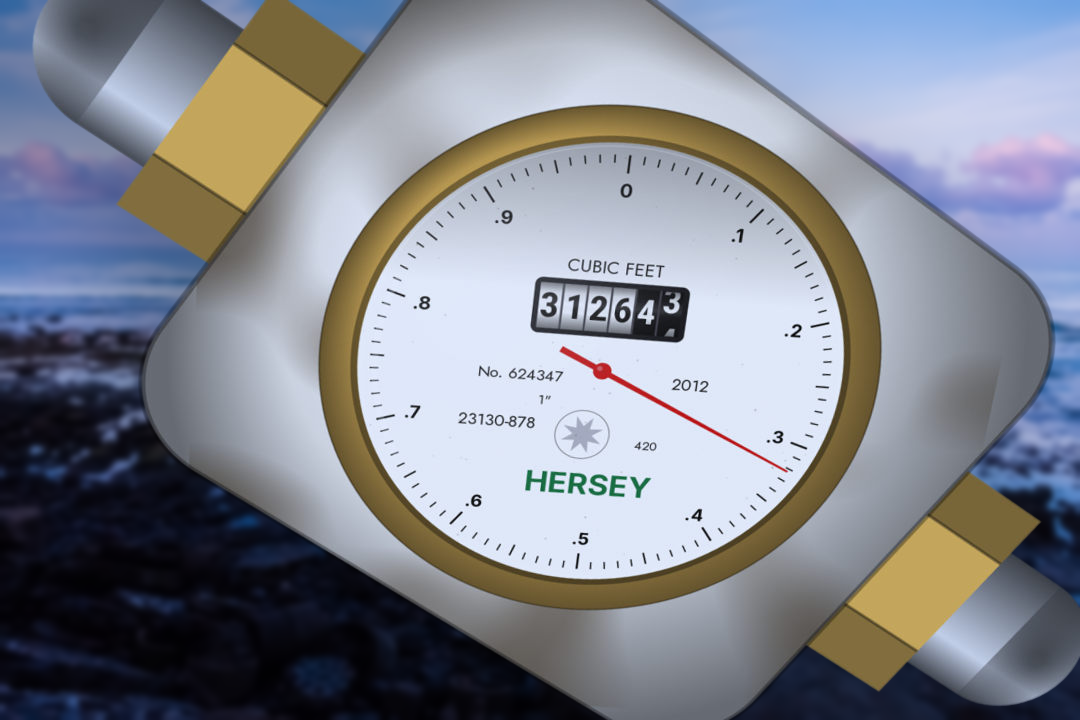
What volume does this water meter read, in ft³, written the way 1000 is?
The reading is 312643.32
